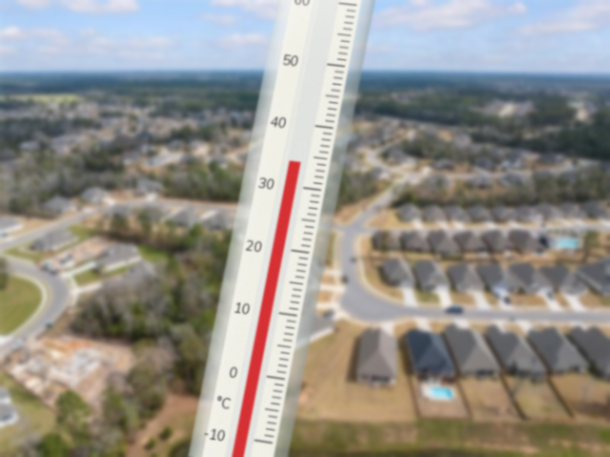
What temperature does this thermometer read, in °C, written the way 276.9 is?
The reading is 34
